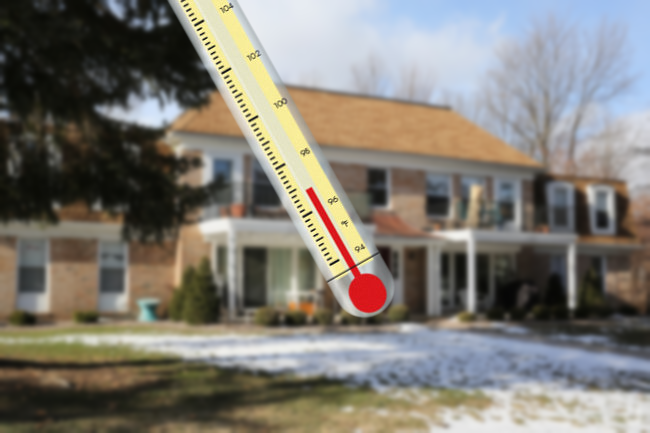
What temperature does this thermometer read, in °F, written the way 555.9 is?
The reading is 96.8
